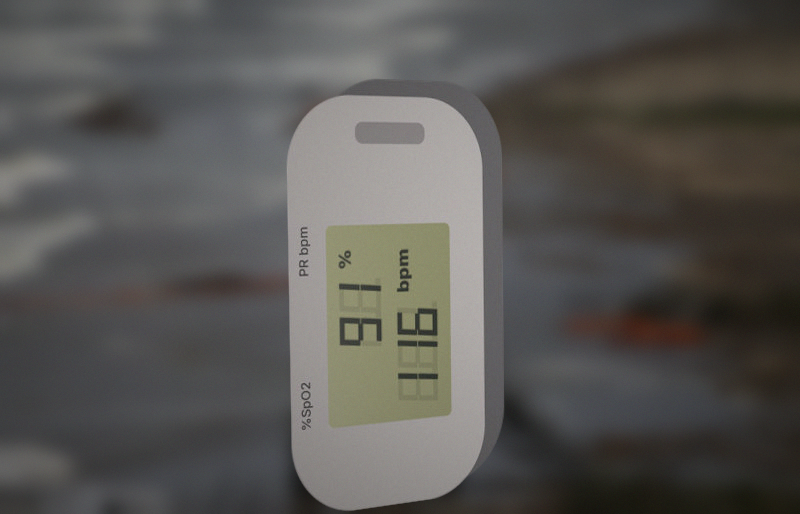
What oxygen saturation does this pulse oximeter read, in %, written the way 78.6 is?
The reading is 91
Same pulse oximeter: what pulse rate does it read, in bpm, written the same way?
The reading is 116
